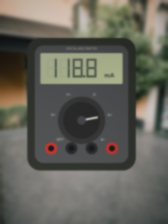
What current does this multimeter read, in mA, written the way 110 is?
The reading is 118.8
